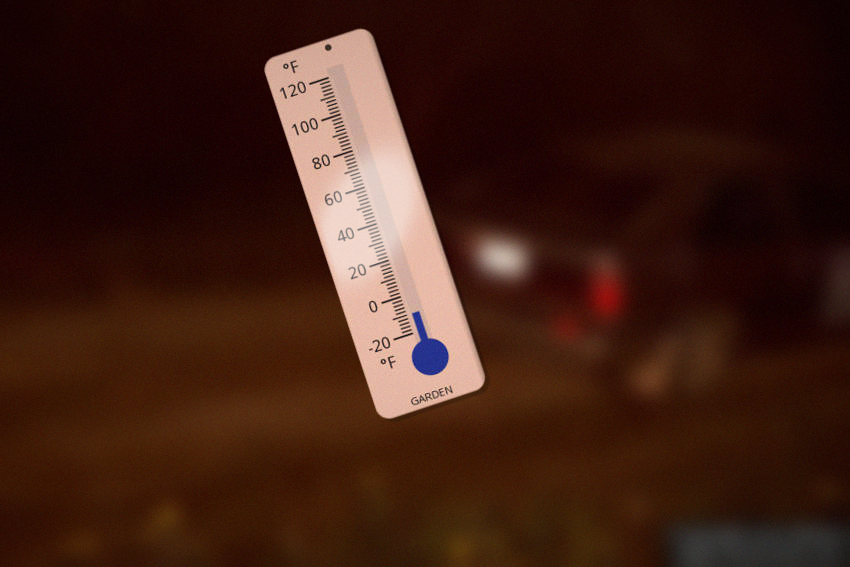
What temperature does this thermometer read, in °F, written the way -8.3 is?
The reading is -10
